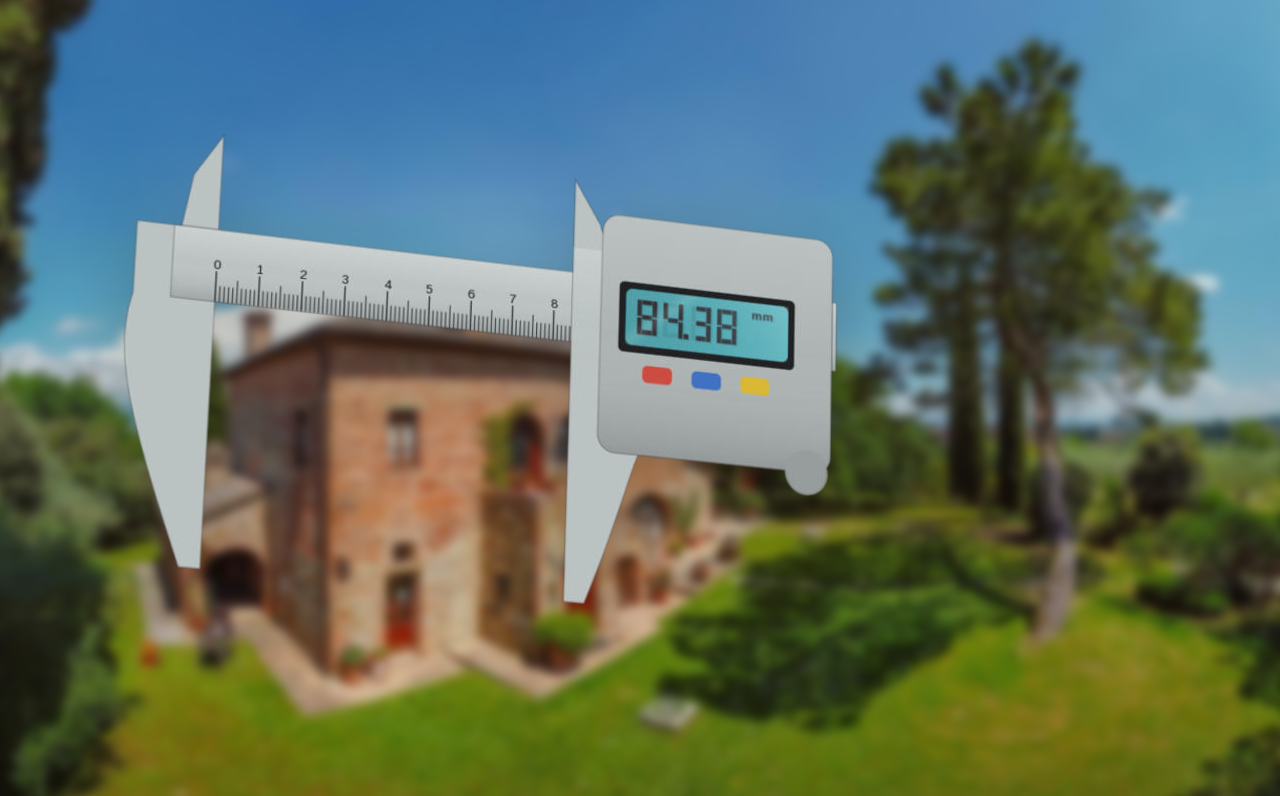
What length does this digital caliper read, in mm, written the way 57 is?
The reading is 84.38
